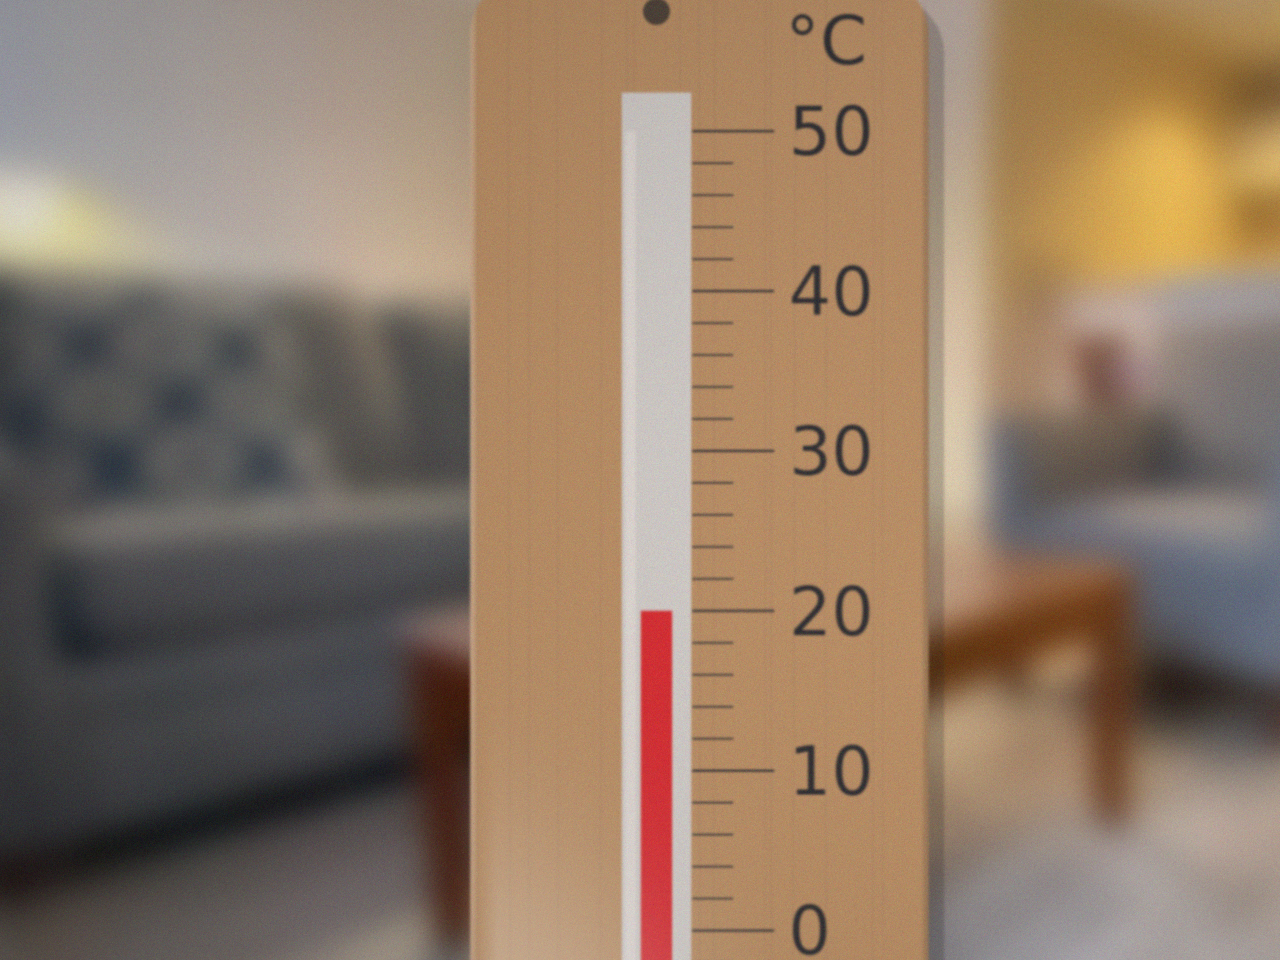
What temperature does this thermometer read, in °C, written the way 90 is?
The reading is 20
